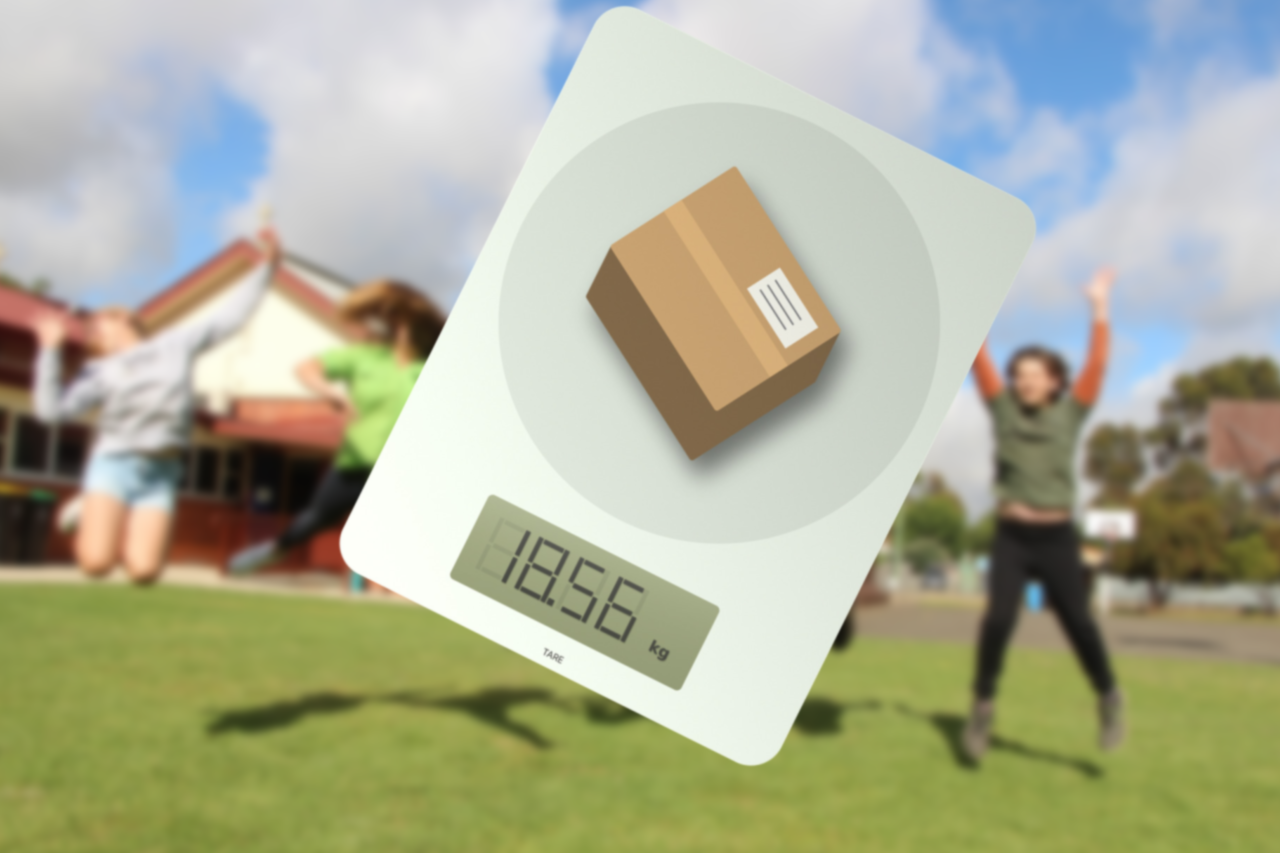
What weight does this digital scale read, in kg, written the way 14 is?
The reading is 18.56
